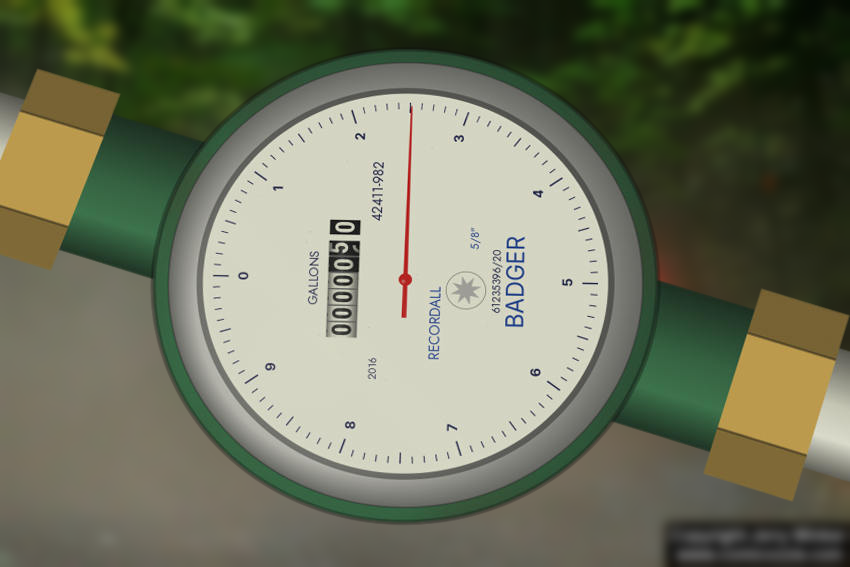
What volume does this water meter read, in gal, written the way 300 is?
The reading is 52.5
